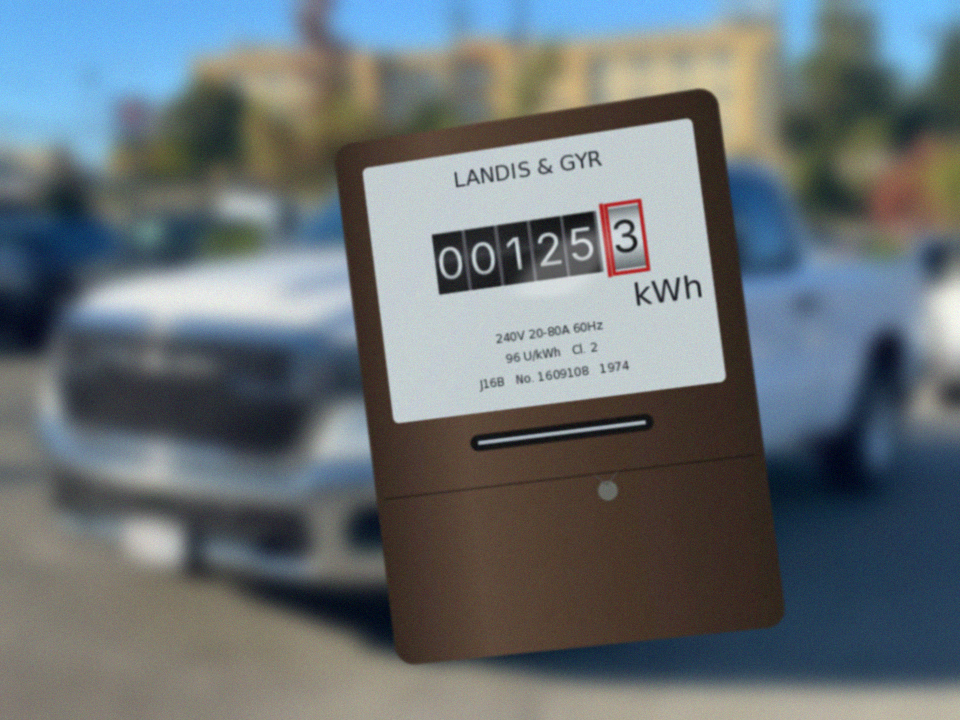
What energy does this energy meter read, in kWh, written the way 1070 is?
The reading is 125.3
